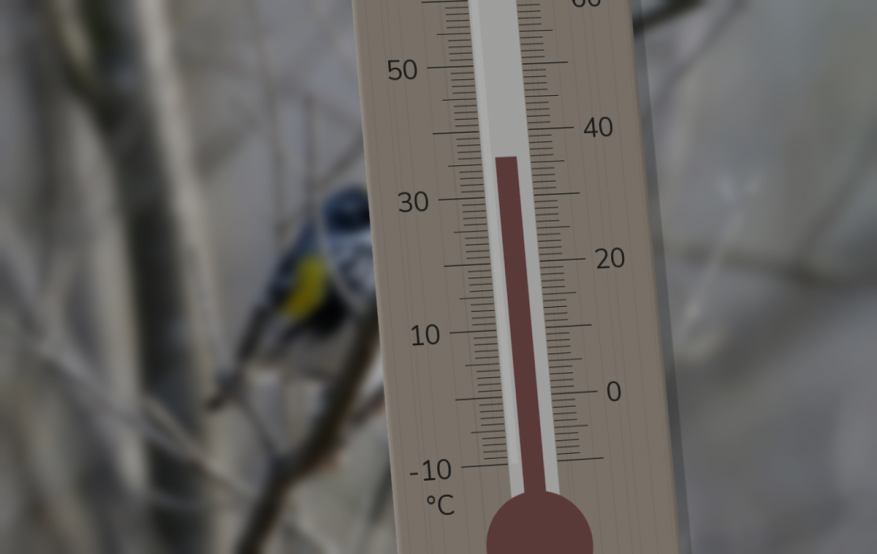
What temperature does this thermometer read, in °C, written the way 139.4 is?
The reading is 36
